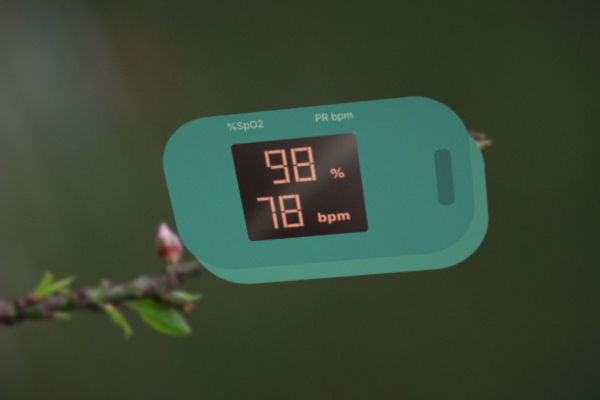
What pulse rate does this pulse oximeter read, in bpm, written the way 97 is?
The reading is 78
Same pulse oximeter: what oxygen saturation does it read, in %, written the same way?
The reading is 98
